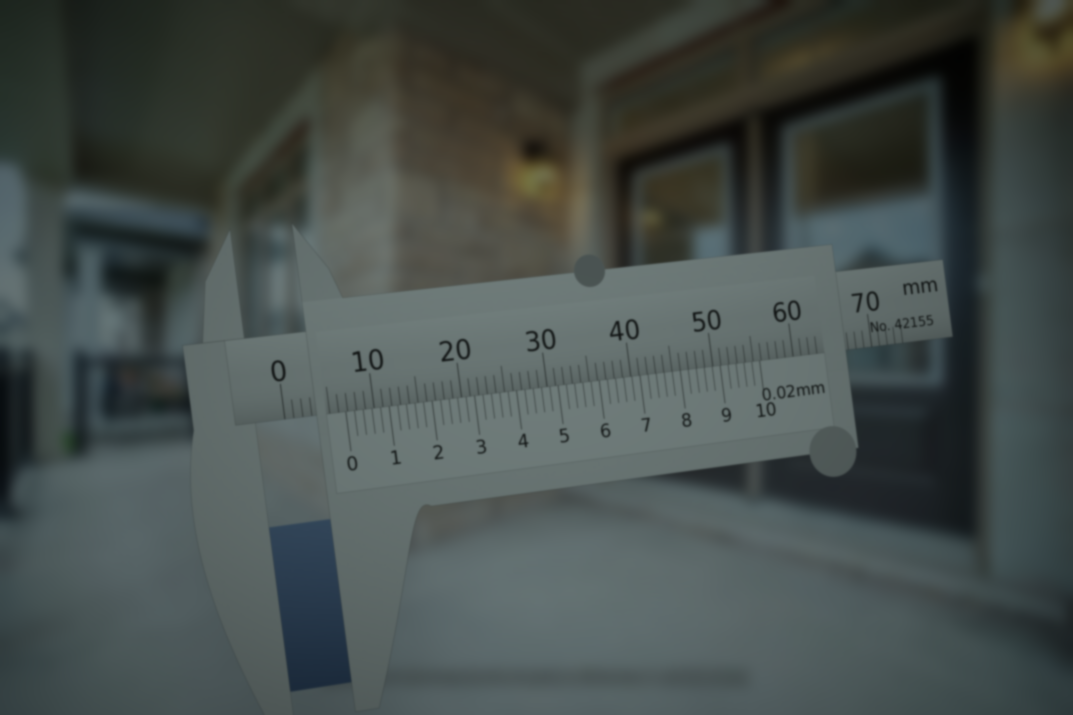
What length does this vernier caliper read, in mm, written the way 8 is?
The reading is 6.8
